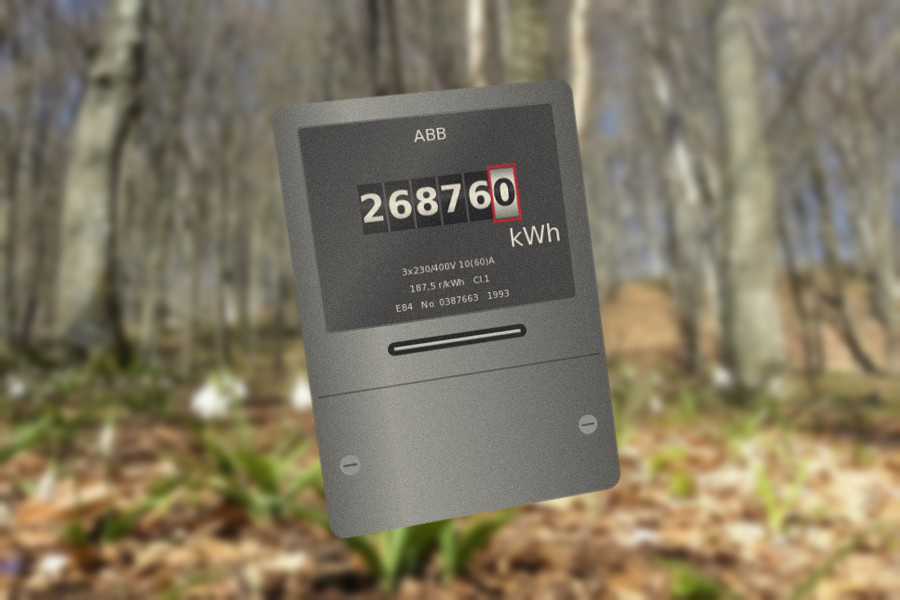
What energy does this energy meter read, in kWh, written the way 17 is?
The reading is 26876.0
